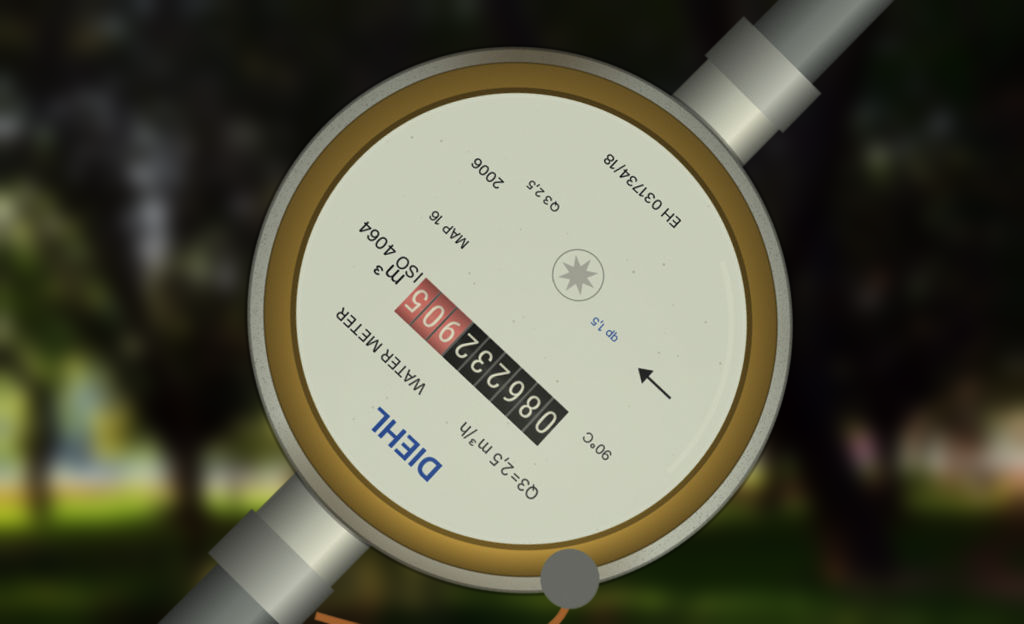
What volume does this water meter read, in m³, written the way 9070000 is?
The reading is 86232.905
